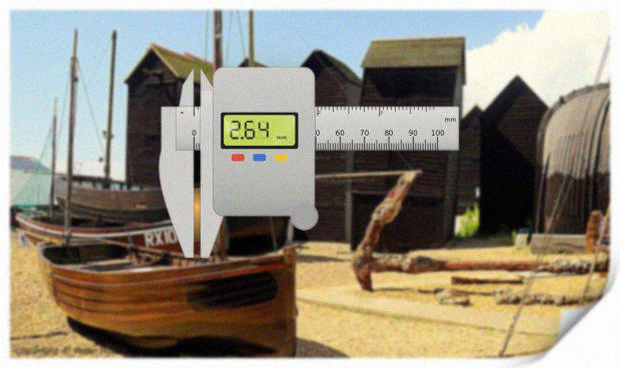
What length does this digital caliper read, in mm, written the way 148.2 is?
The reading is 2.64
